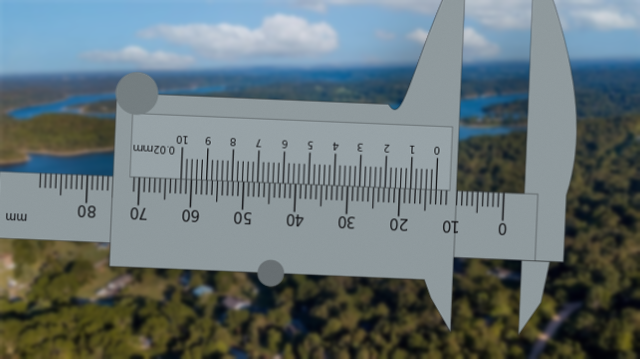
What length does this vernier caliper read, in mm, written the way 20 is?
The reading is 13.0
